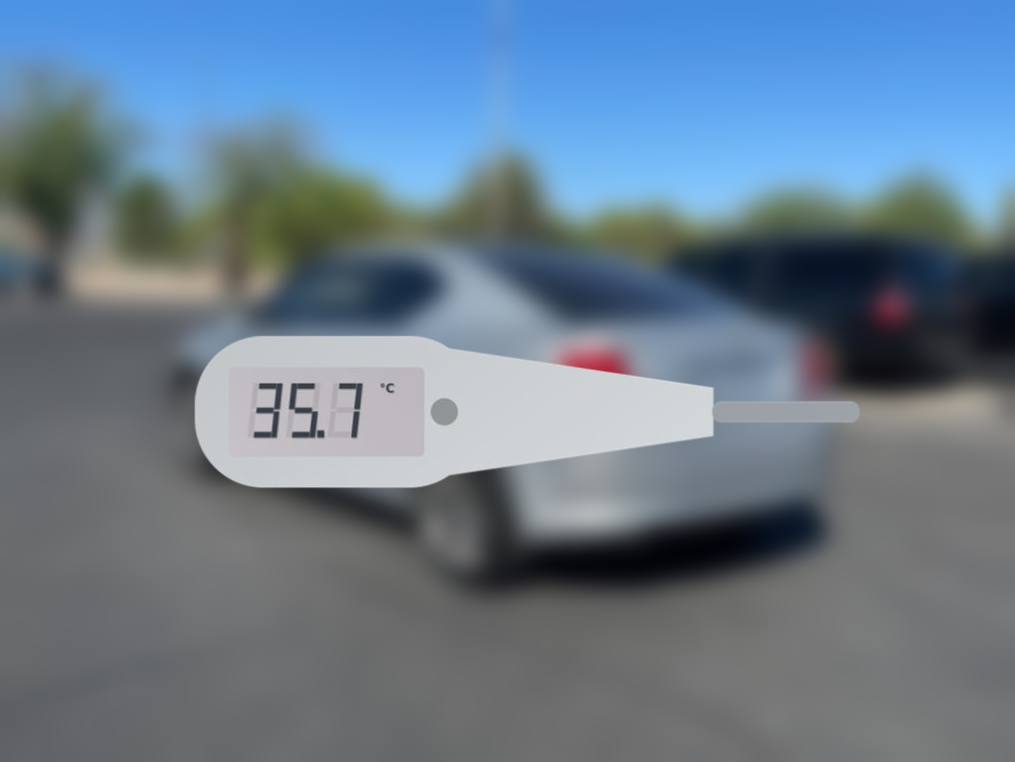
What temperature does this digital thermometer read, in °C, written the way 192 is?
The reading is 35.7
